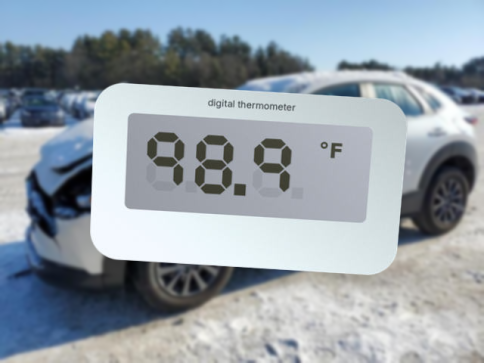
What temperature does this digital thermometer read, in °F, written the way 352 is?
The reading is 98.9
